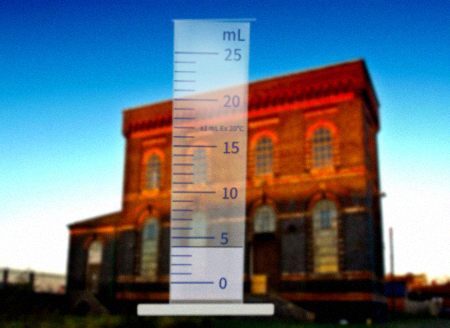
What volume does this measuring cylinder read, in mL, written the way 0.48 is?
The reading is 4
